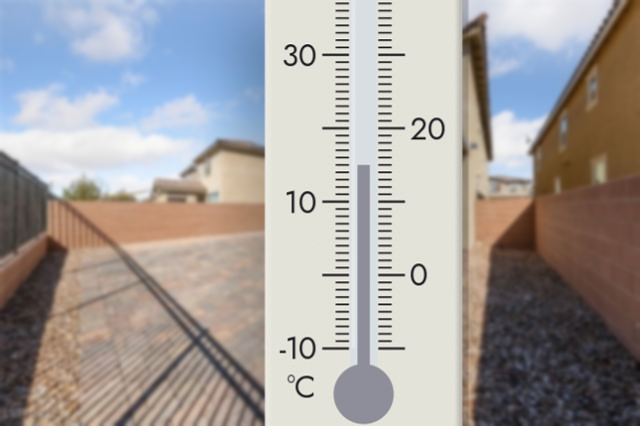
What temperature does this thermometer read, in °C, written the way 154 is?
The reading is 15
